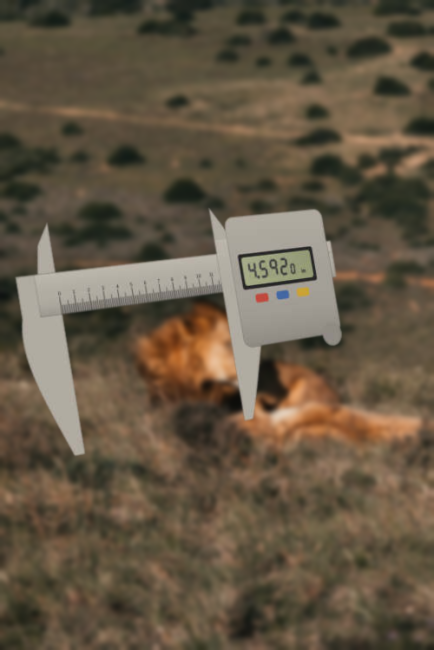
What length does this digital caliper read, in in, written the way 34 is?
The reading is 4.5920
